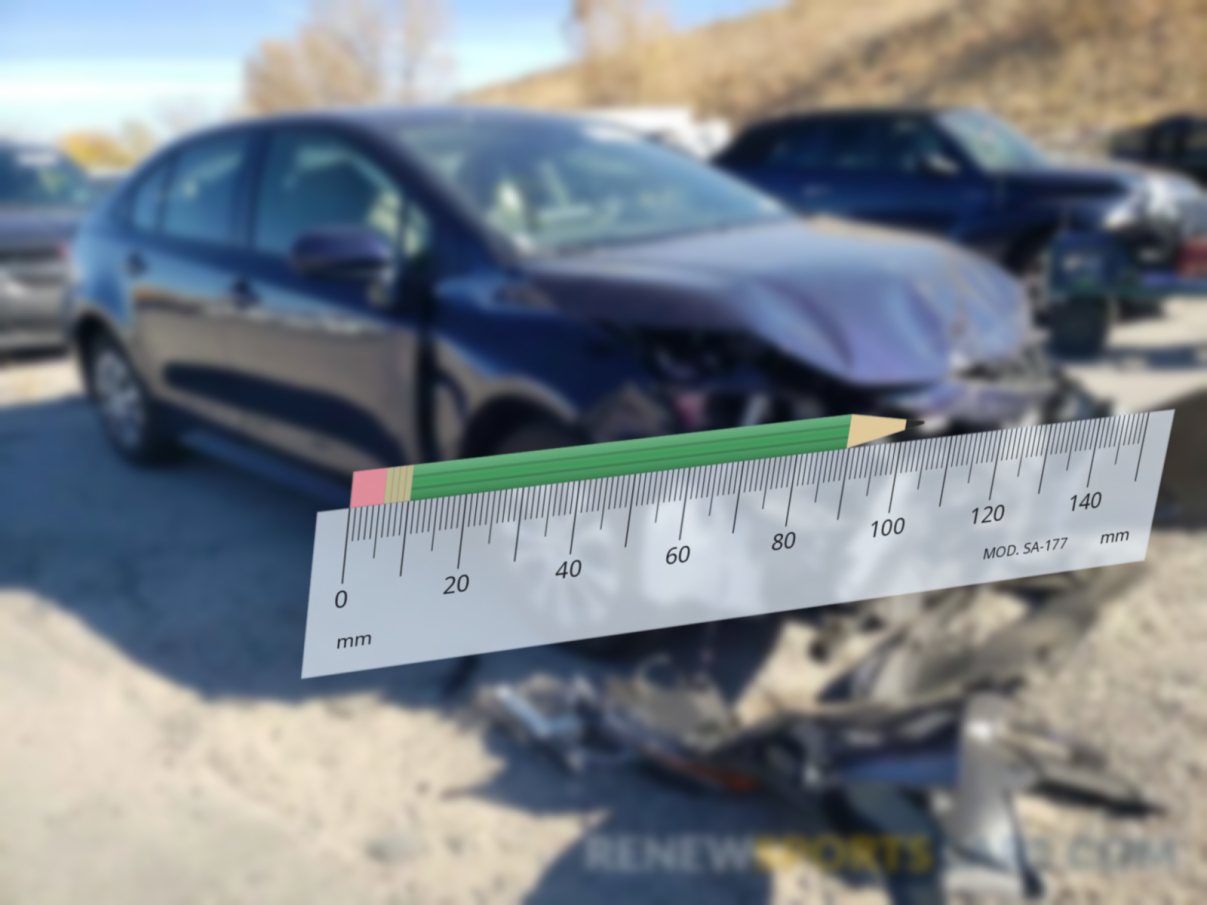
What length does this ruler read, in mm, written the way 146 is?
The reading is 104
